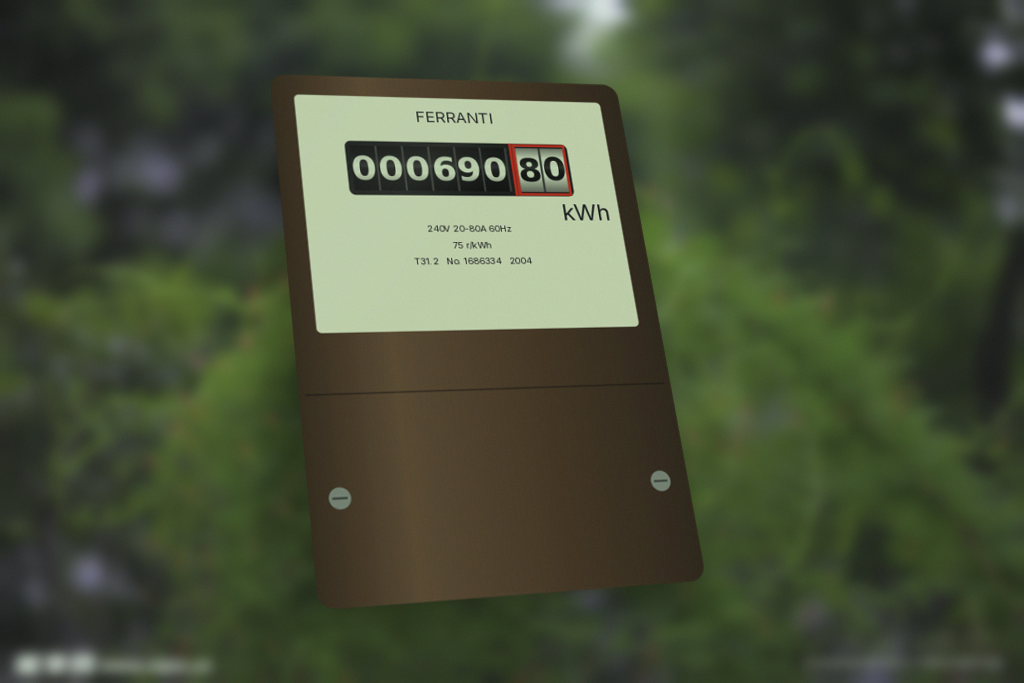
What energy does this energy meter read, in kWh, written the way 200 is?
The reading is 690.80
